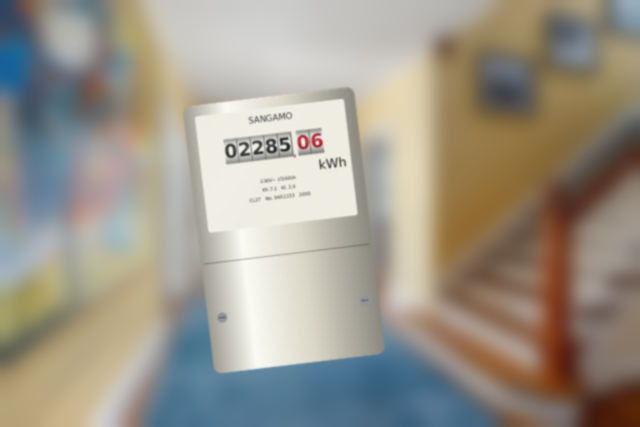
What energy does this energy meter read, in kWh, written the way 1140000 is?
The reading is 2285.06
